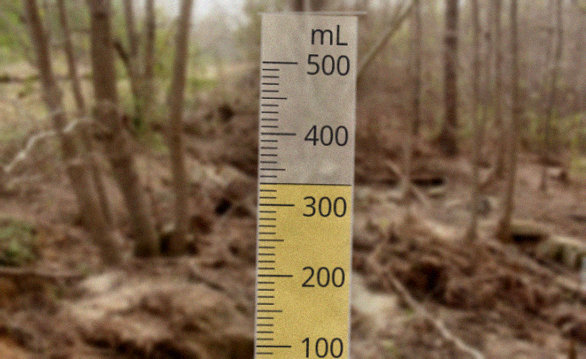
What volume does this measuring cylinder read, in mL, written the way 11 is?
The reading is 330
